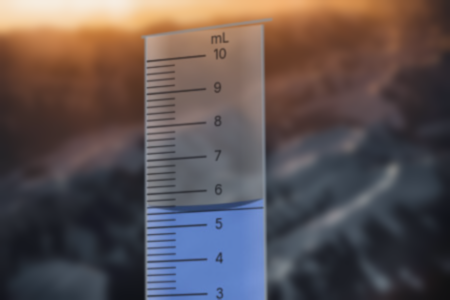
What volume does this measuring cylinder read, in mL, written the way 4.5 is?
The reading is 5.4
